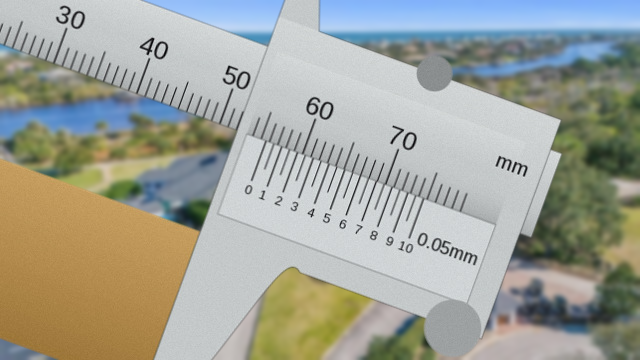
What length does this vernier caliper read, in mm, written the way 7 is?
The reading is 55.6
